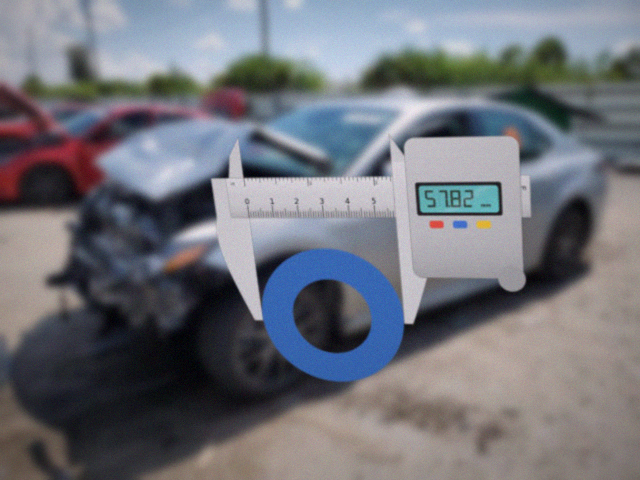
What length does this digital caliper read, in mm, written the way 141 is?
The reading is 57.82
